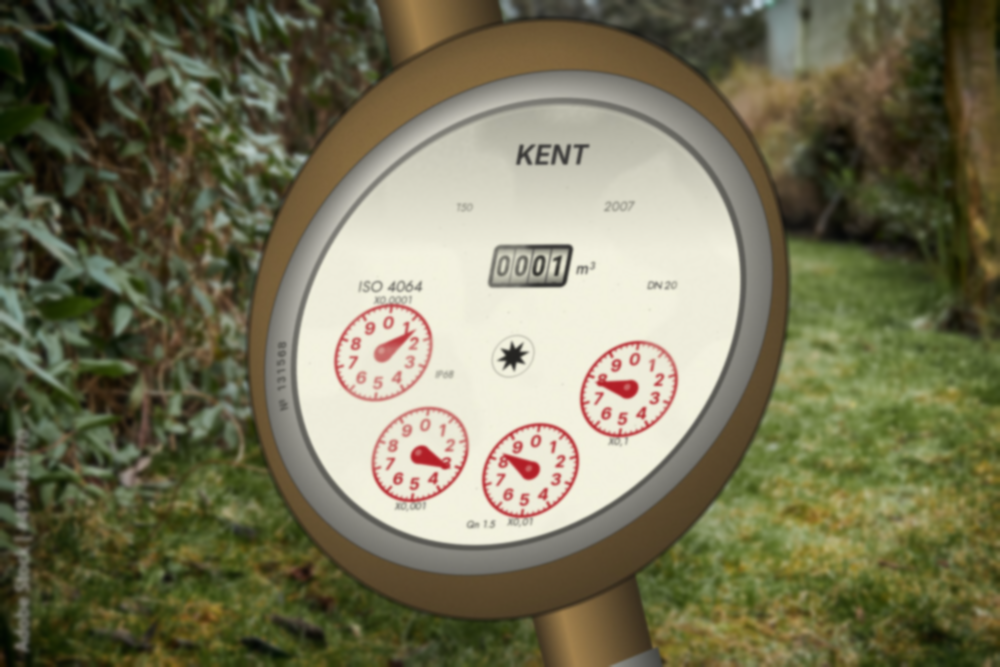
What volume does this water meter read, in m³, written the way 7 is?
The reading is 1.7831
